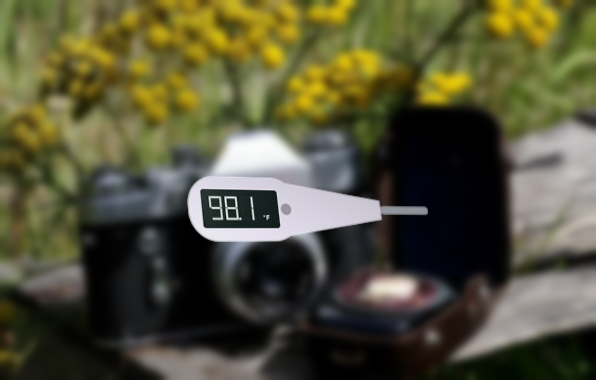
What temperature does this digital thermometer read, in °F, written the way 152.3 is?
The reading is 98.1
